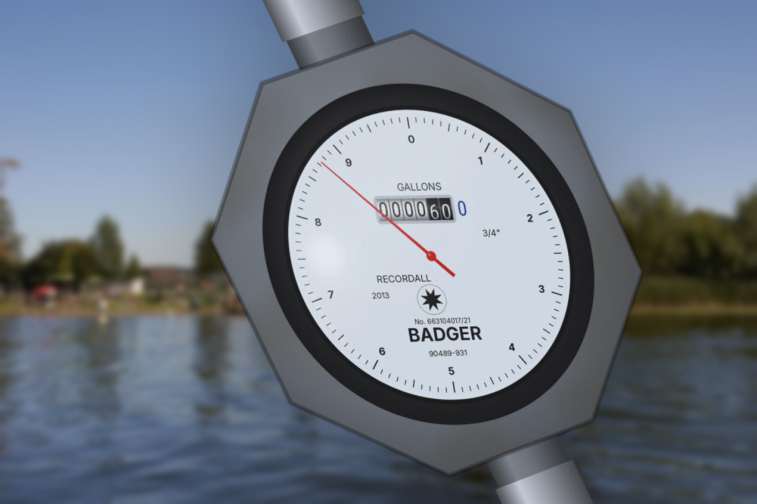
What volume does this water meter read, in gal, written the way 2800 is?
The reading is 598.7
